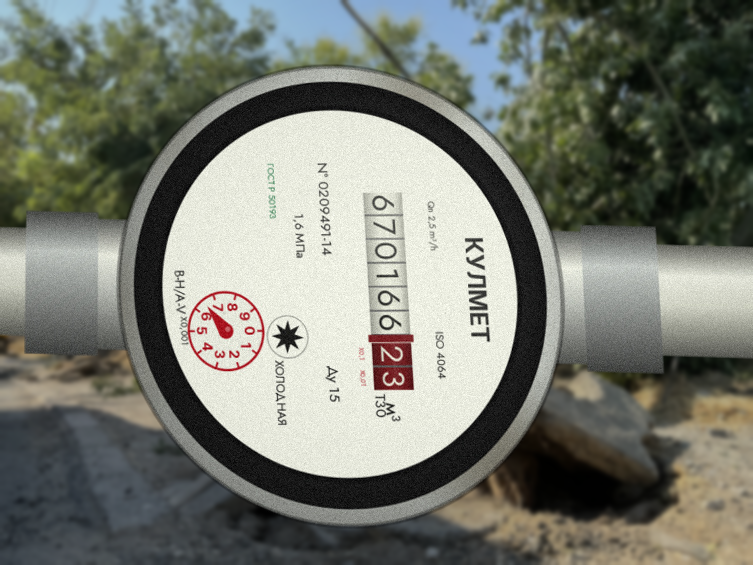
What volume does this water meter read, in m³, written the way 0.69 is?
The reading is 670166.236
